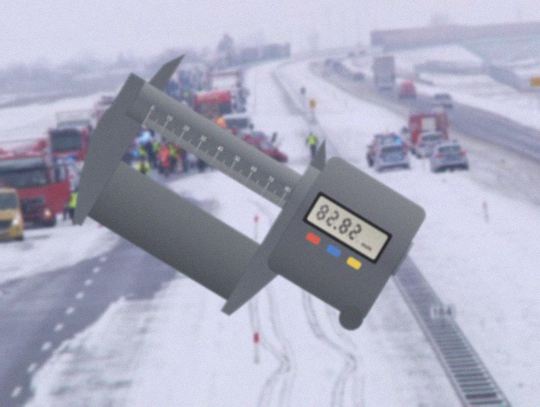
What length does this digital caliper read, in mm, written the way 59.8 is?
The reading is 82.82
